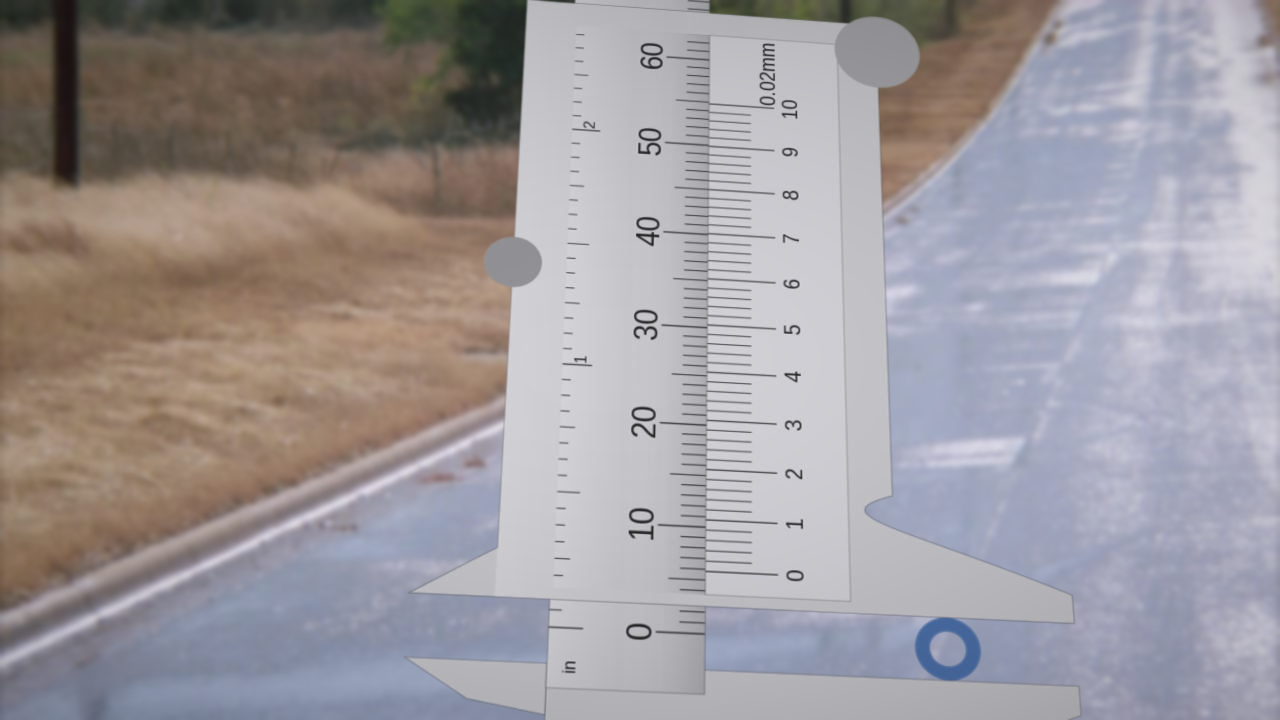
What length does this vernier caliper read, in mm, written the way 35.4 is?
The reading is 5.8
